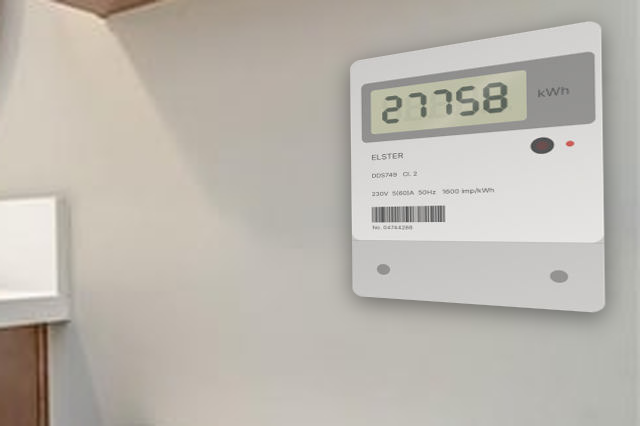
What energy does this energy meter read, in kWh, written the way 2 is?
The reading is 27758
